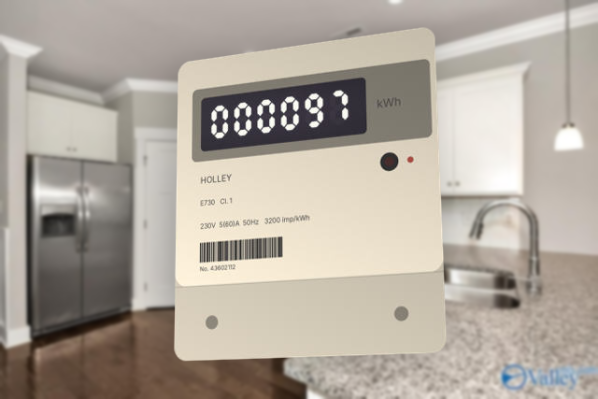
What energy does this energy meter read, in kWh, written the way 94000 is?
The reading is 97
